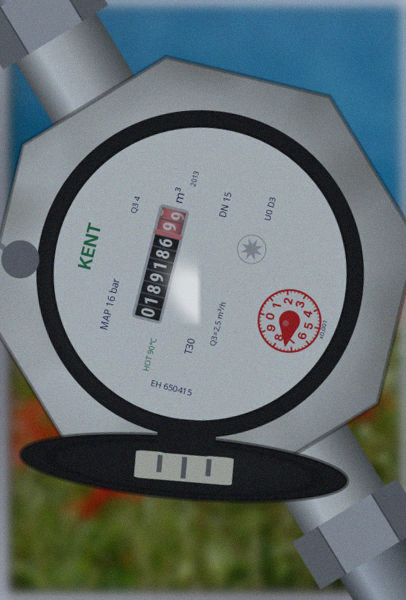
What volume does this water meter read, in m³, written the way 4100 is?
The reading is 189186.987
